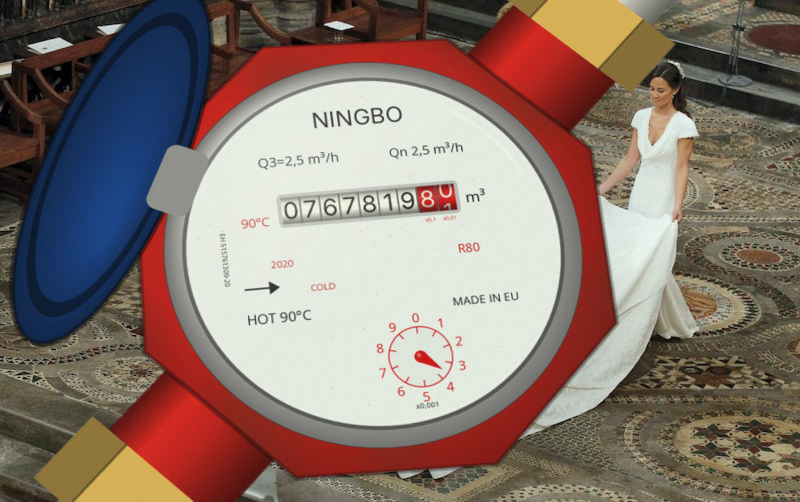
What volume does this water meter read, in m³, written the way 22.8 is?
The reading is 767819.803
